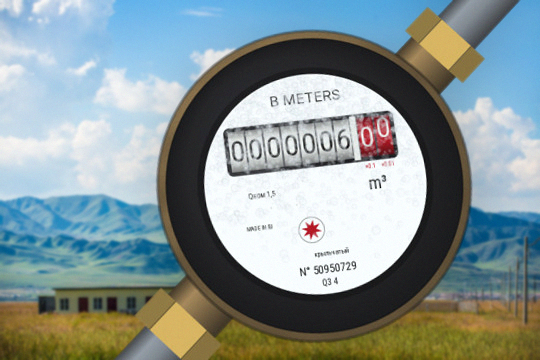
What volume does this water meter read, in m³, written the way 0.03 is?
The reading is 6.00
